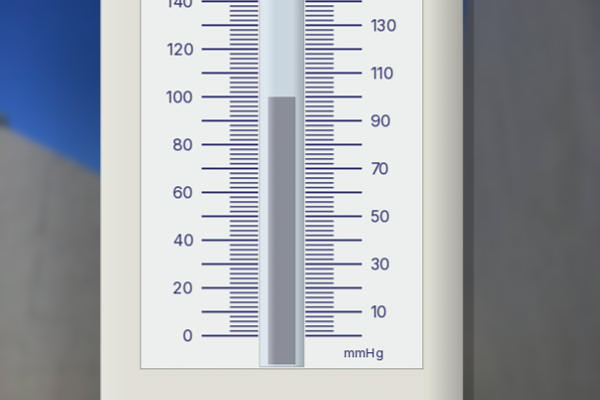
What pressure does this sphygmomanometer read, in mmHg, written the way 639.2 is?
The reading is 100
